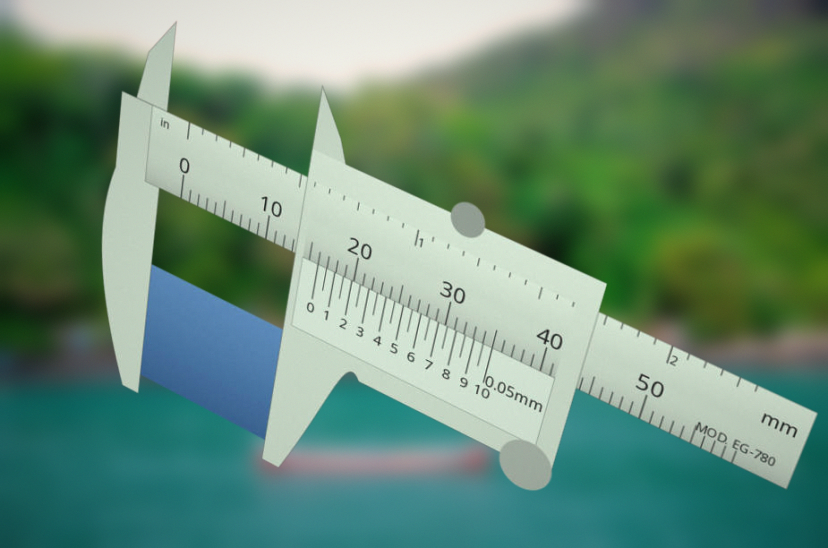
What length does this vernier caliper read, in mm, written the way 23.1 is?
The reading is 16.0
